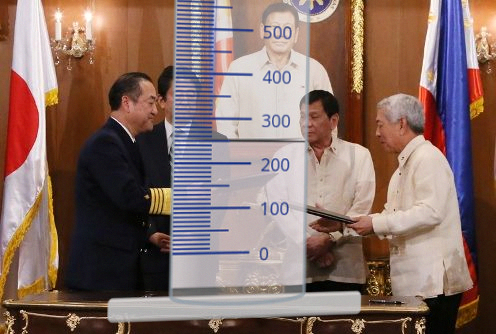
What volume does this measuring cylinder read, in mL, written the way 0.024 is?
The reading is 250
